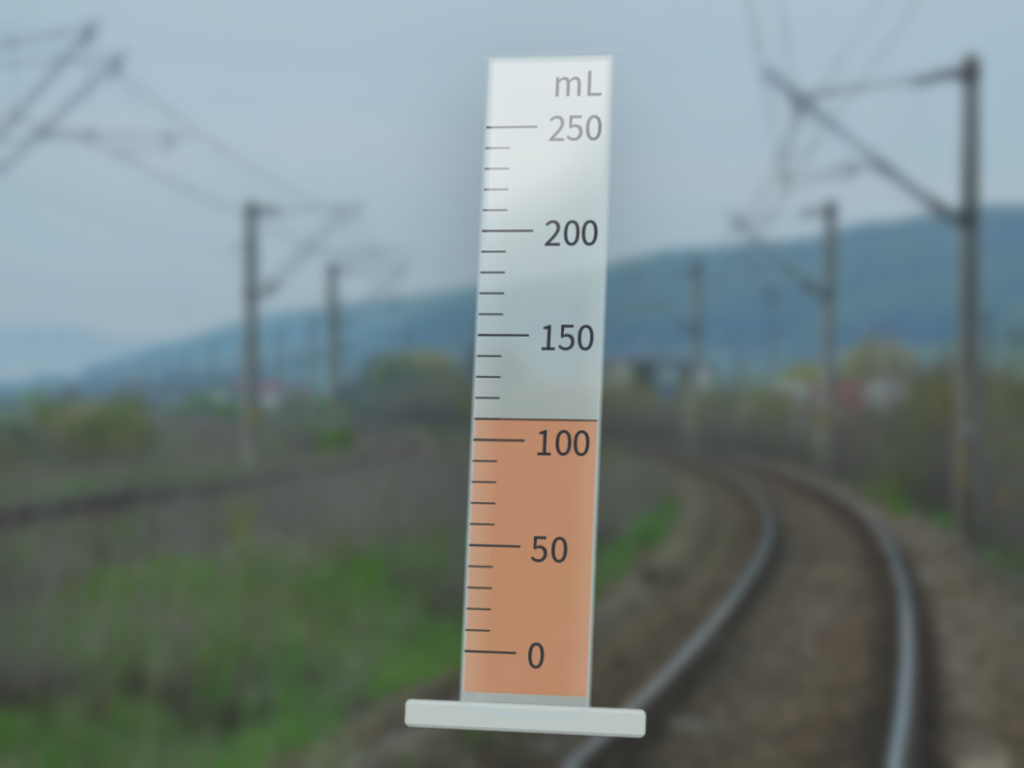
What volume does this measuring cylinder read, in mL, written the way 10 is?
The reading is 110
